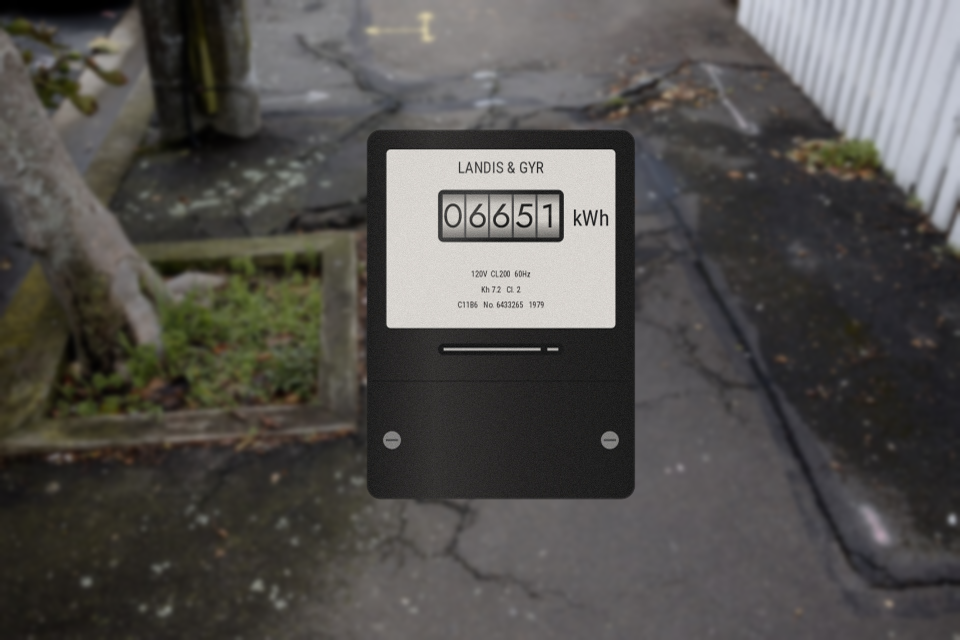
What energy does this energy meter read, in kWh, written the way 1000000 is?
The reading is 6651
